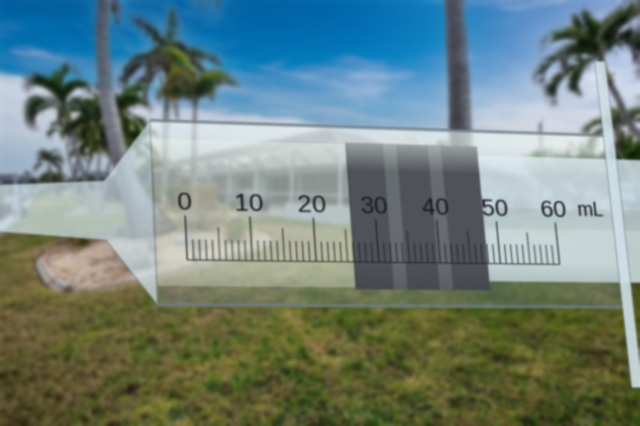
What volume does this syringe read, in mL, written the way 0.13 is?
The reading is 26
